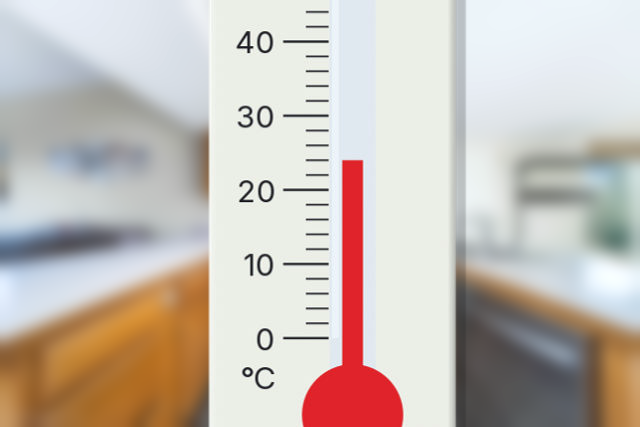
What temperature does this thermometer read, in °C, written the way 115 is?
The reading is 24
